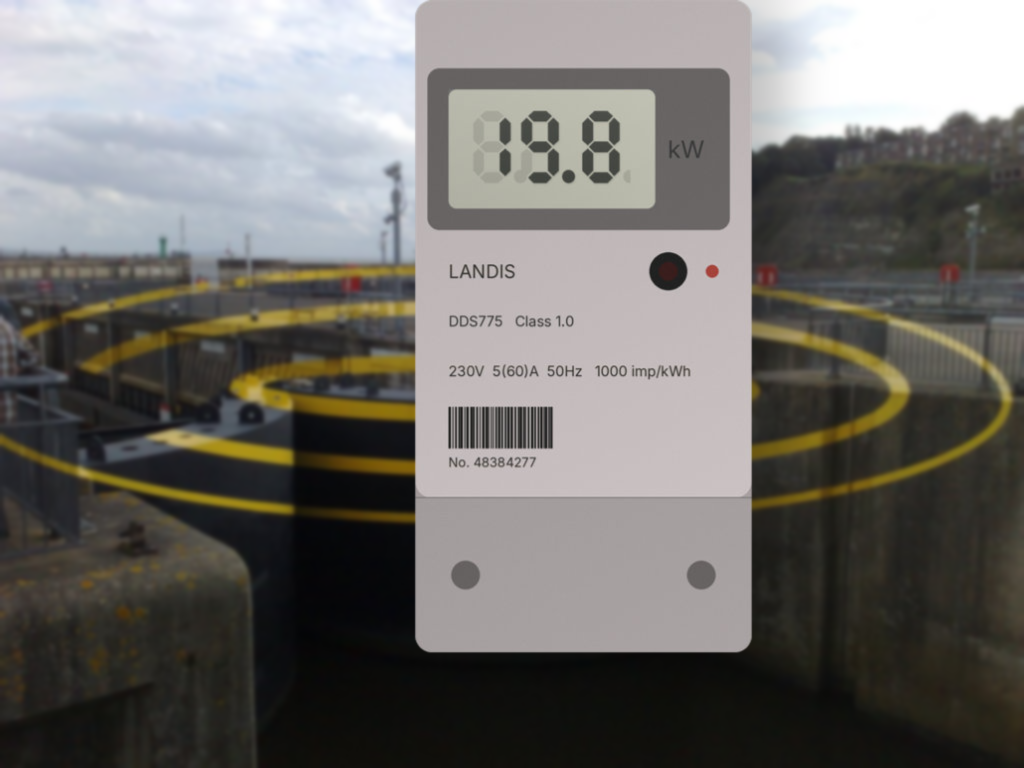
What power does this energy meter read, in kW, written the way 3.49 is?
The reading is 19.8
